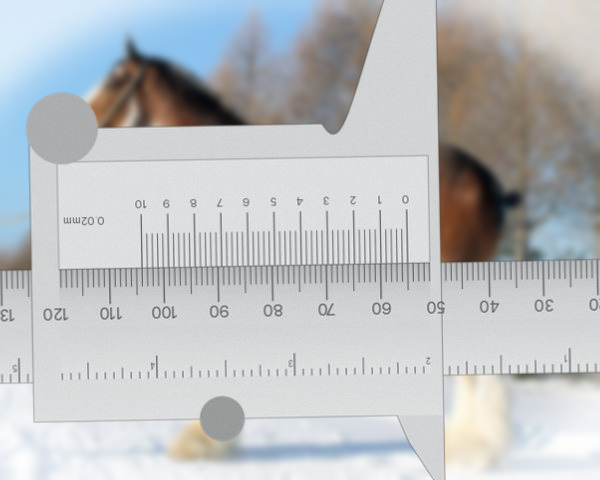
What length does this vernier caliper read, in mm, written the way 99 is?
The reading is 55.0
